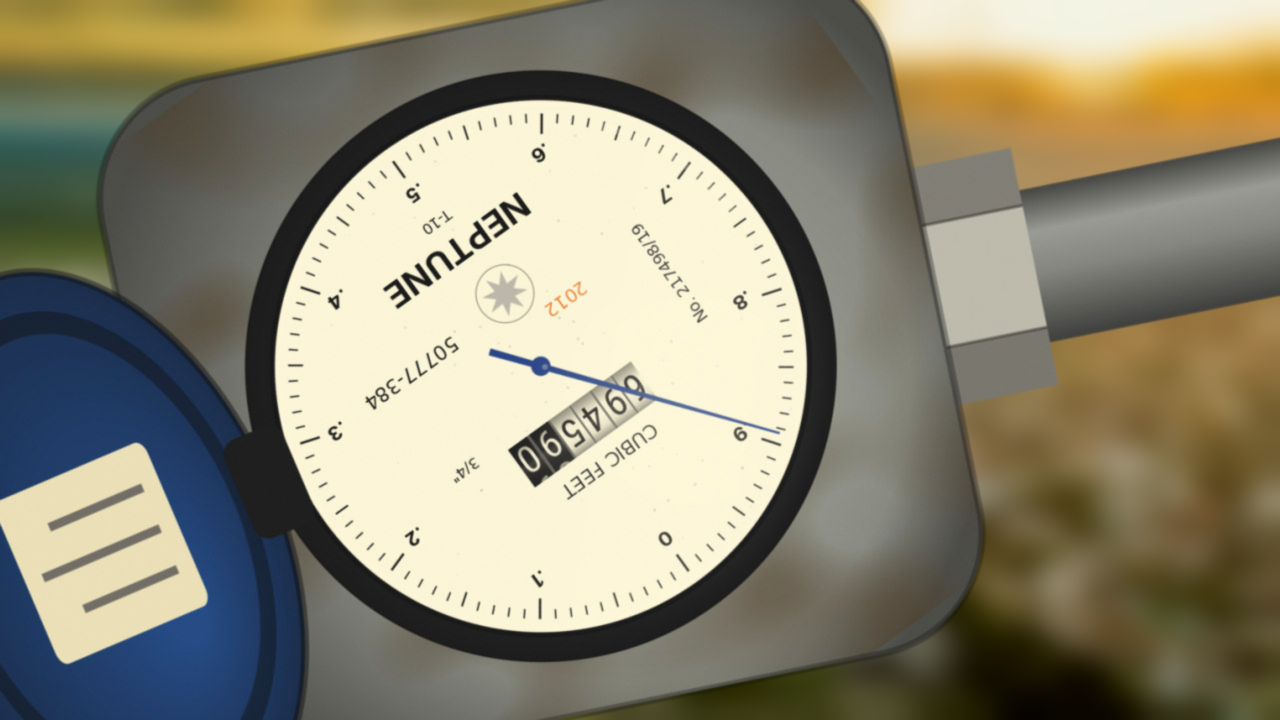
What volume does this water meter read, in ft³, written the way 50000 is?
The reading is 694589.89
